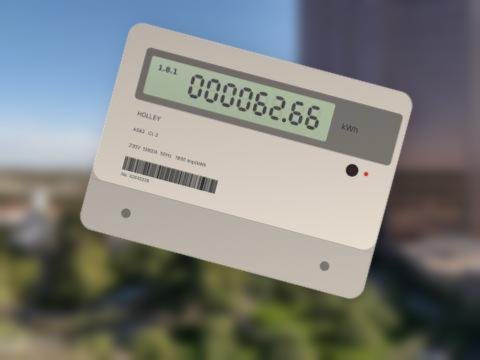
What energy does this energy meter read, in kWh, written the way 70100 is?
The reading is 62.66
